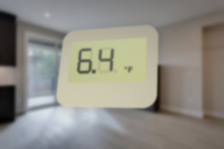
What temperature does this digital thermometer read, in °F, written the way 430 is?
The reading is 6.4
